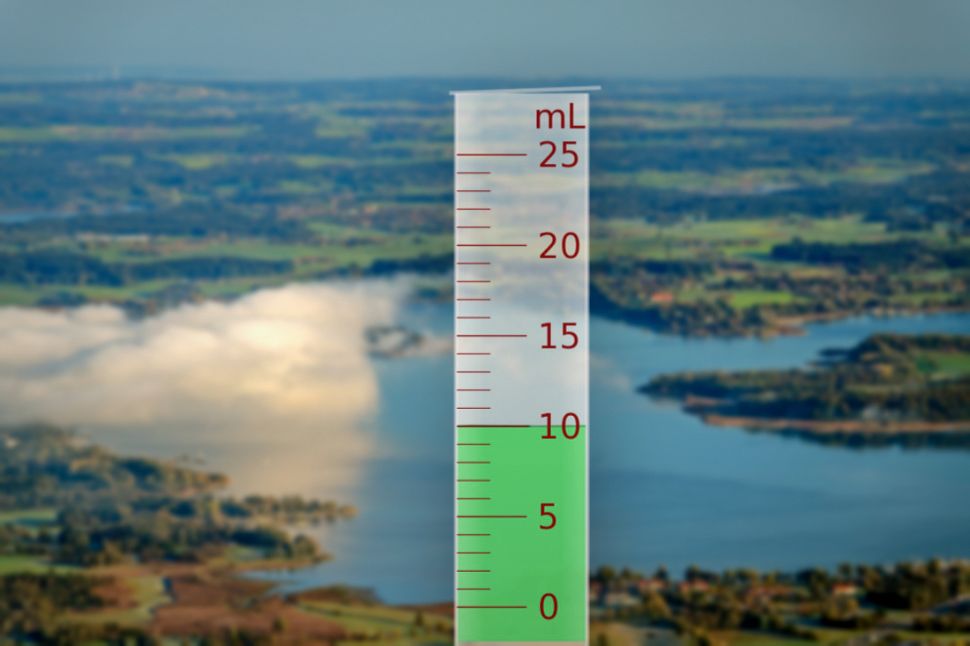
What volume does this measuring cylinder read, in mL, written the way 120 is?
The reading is 10
